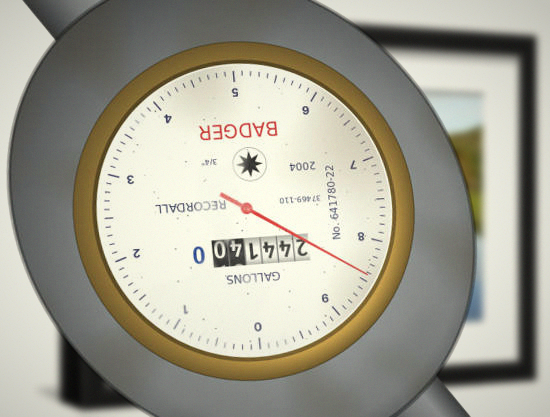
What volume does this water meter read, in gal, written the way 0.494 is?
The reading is 2441398.4
